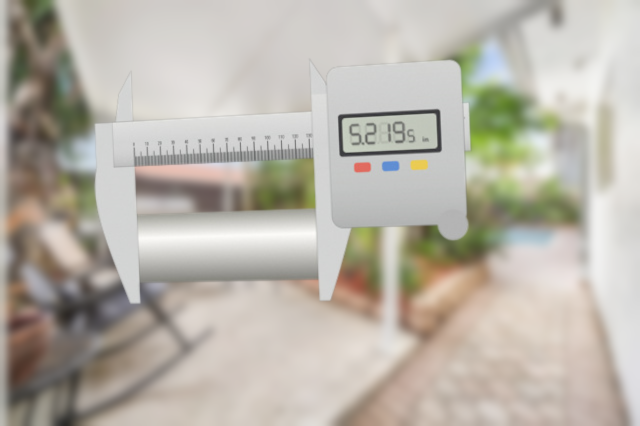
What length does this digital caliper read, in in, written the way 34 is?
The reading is 5.2195
